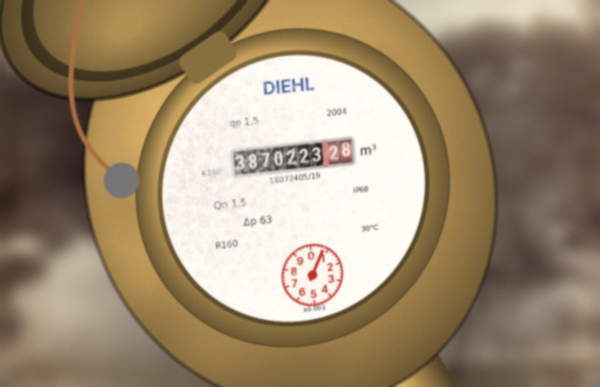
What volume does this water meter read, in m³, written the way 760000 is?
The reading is 3870223.280
